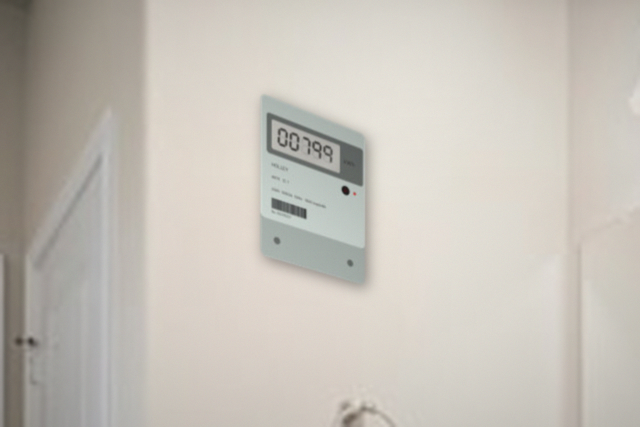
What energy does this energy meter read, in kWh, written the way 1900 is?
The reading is 799
